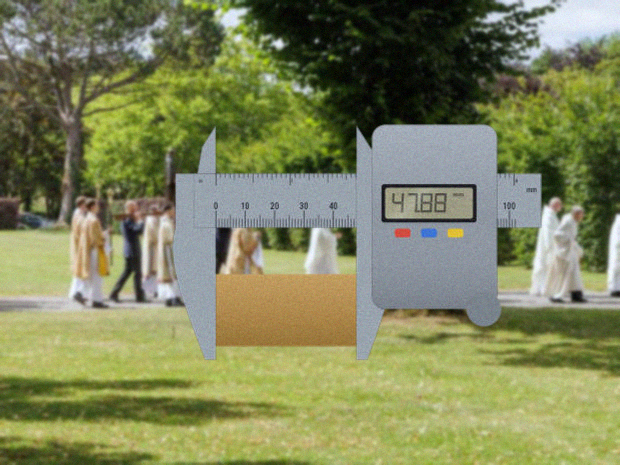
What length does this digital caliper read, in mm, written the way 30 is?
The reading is 47.88
